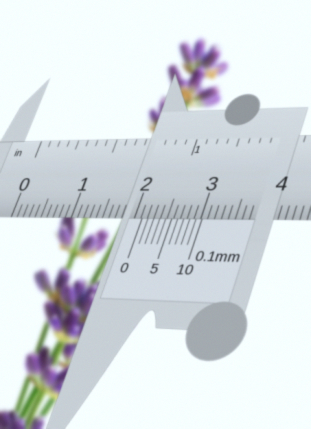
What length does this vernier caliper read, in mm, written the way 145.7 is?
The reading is 21.2
